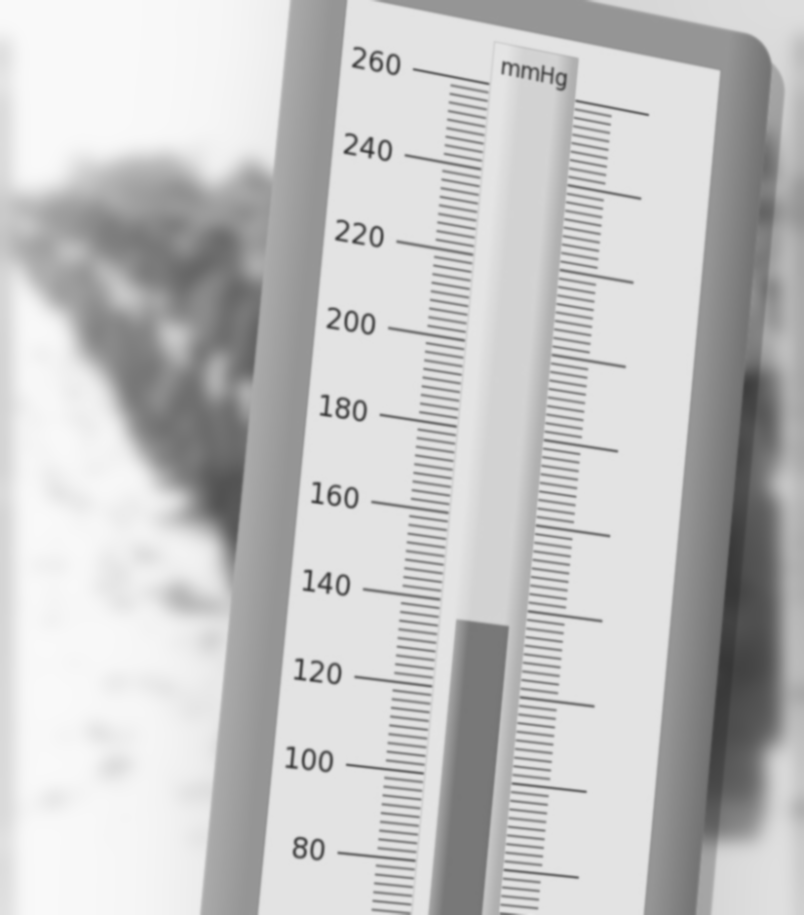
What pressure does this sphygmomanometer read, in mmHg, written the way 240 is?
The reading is 136
